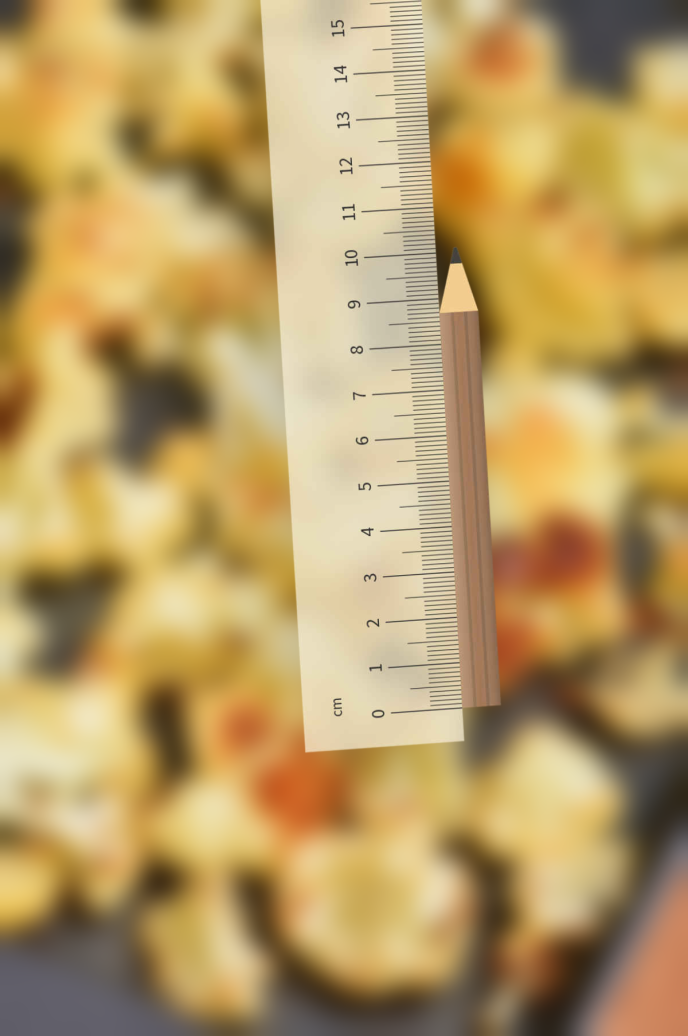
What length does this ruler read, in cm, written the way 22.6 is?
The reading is 10.1
